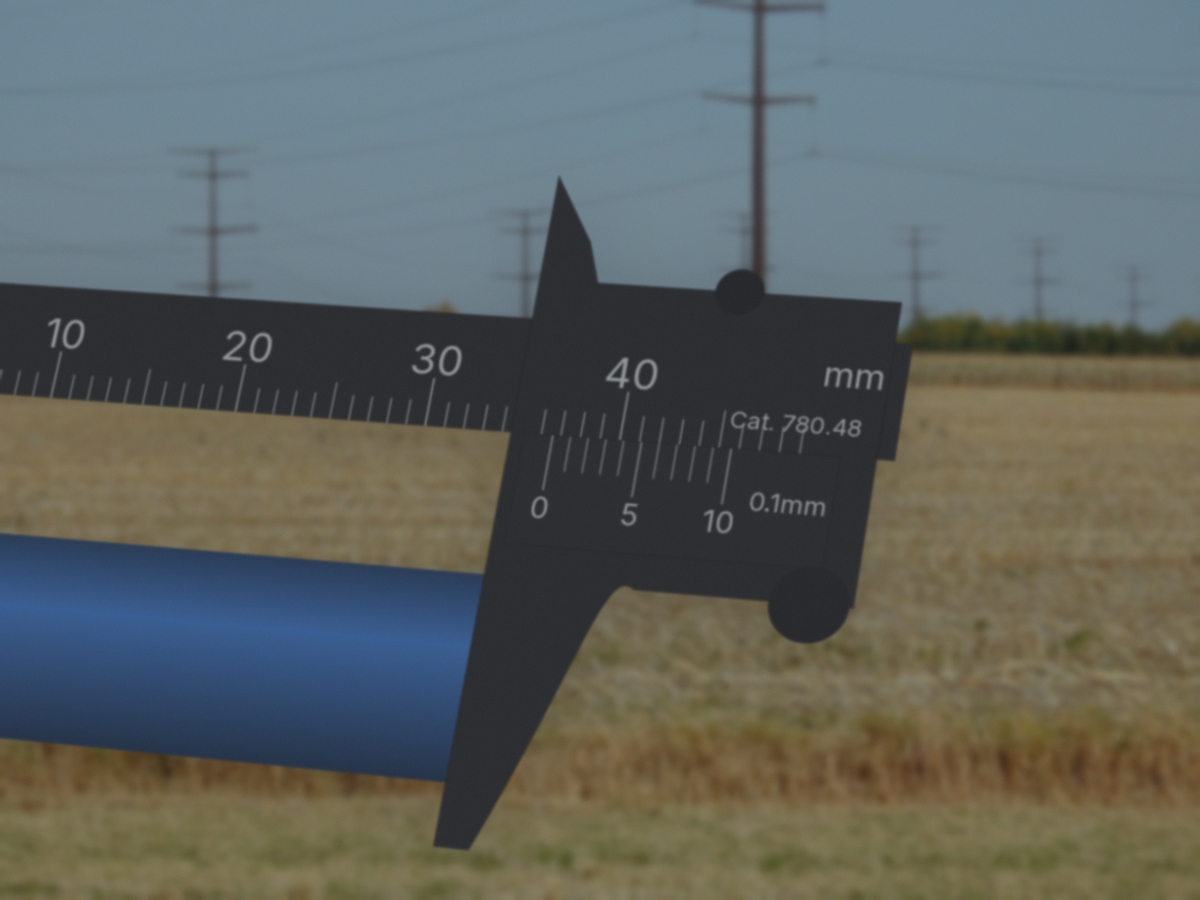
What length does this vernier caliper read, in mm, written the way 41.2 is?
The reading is 36.6
